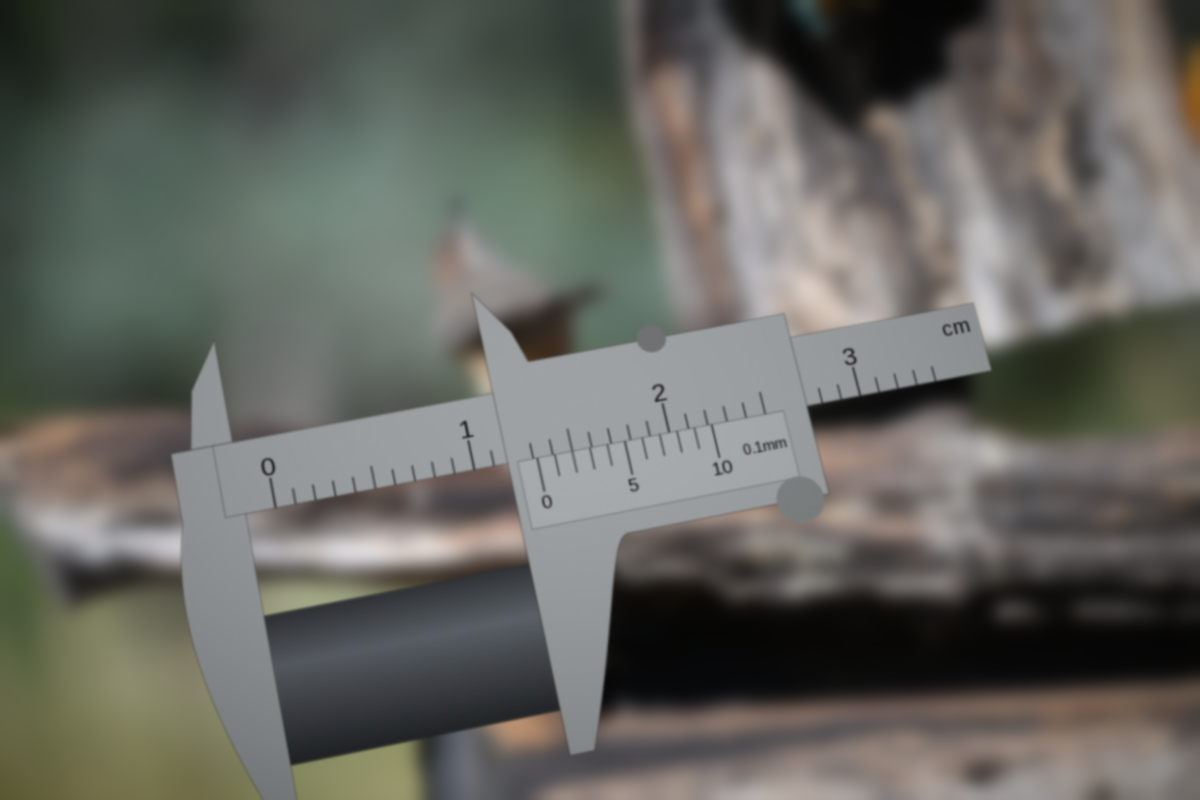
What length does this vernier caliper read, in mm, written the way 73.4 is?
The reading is 13.2
